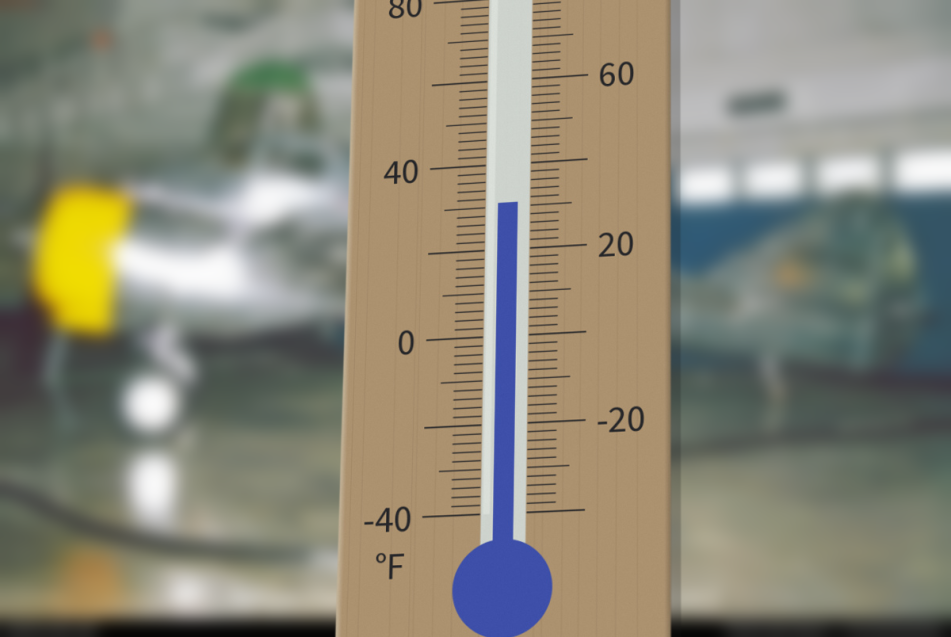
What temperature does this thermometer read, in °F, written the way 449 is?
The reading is 31
